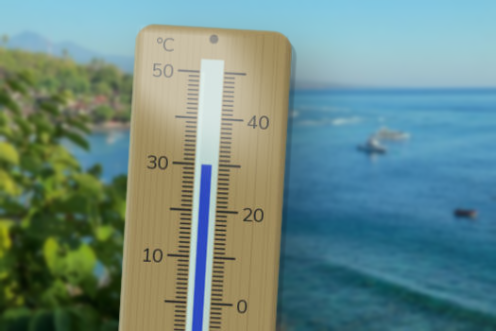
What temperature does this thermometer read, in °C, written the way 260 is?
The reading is 30
